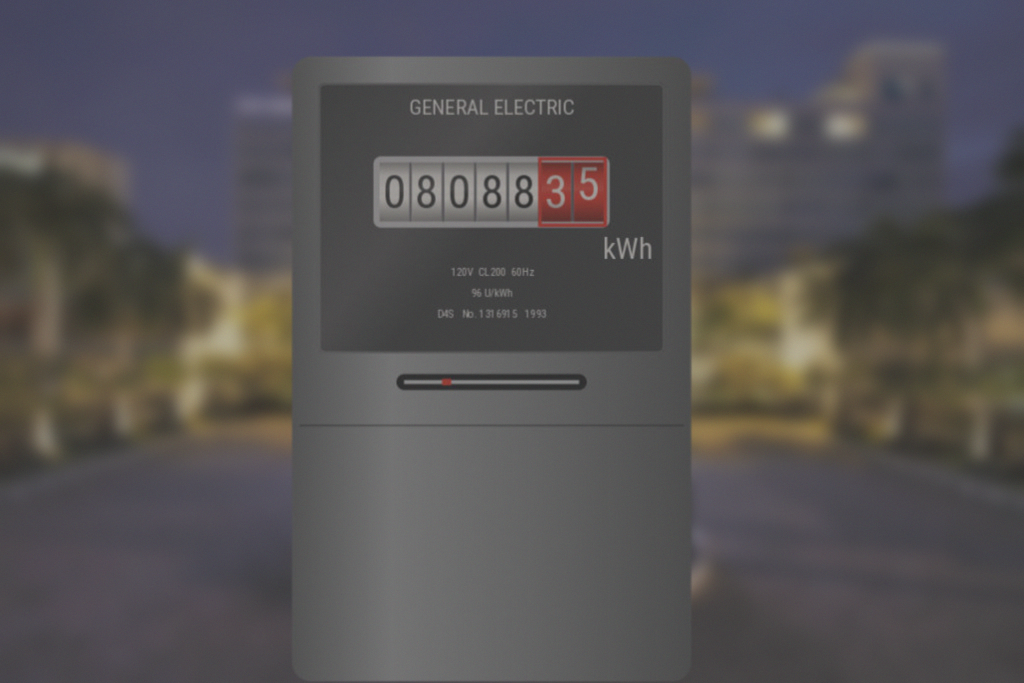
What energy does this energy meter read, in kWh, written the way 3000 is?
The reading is 8088.35
